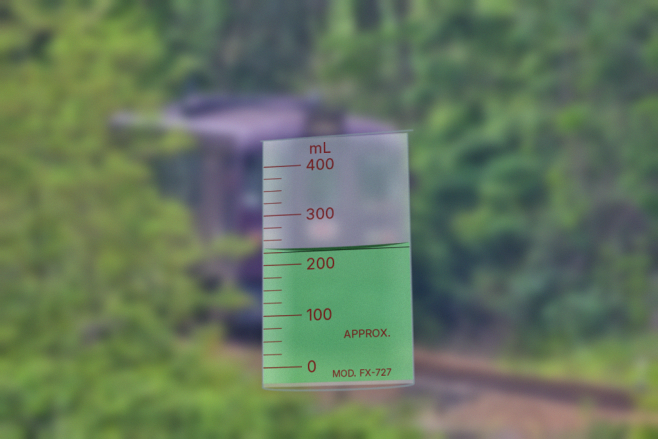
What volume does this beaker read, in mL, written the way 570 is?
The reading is 225
